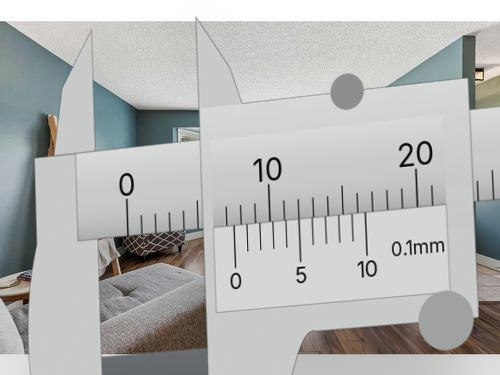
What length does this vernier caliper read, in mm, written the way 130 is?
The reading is 7.5
